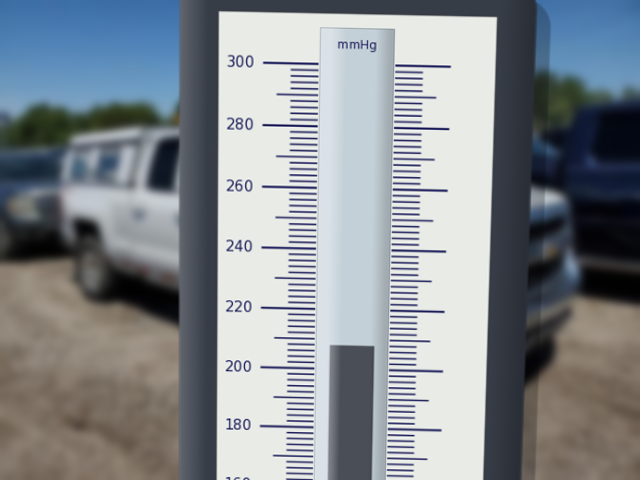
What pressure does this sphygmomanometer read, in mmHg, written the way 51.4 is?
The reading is 208
